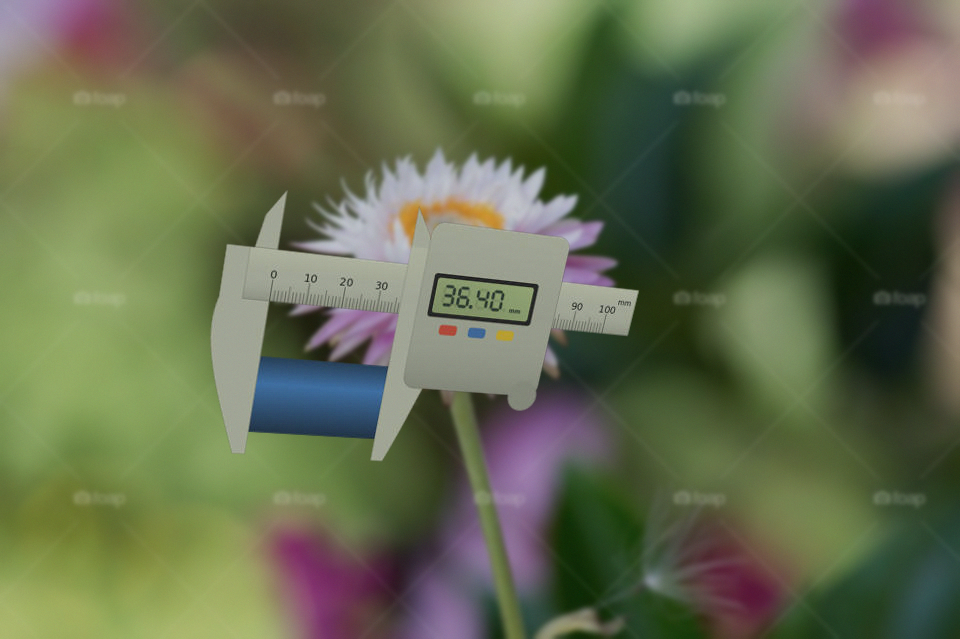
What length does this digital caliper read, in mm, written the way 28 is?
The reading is 36.40
